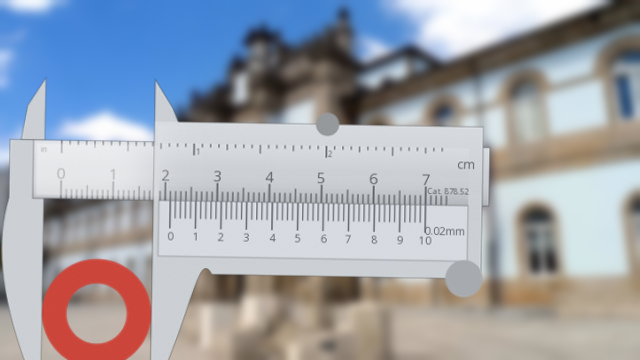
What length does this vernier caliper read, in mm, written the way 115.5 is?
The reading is 21.0
